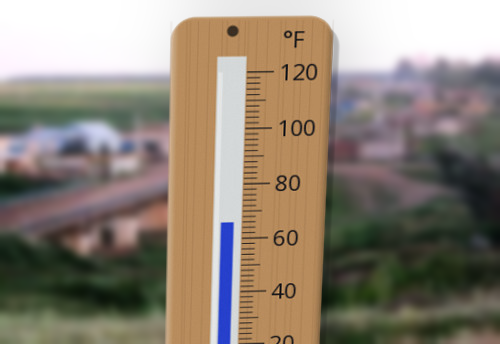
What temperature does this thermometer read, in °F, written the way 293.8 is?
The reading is 66
